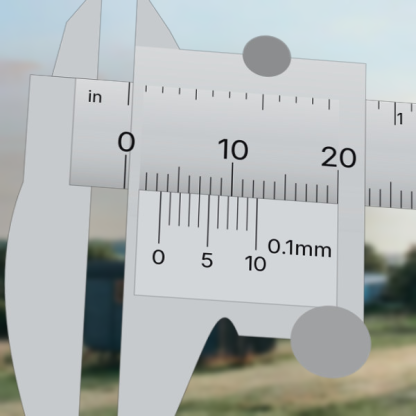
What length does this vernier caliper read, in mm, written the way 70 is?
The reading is 3.4
